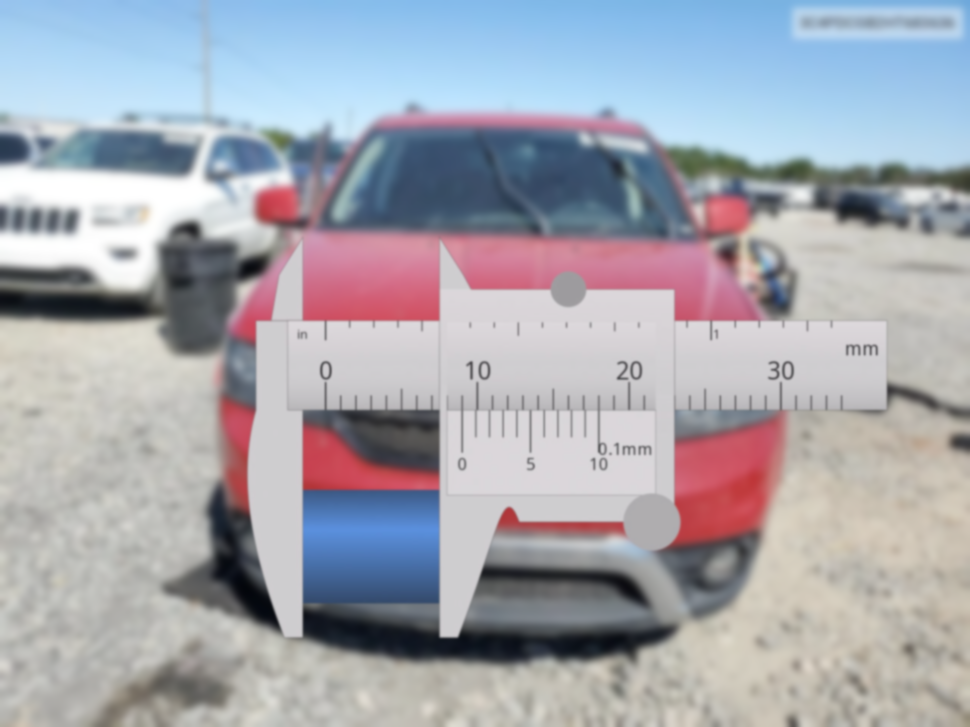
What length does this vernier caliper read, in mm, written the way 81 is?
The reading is 9.0
